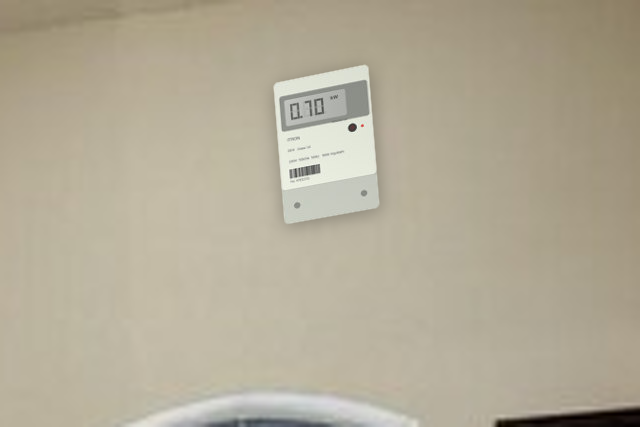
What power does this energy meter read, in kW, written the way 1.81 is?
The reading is 0.70
